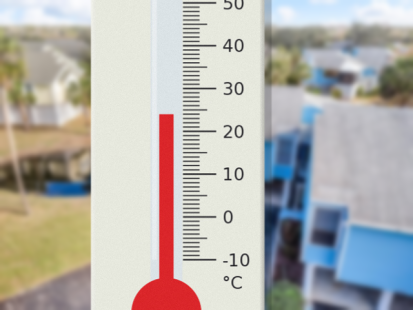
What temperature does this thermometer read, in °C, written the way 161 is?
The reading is 24
